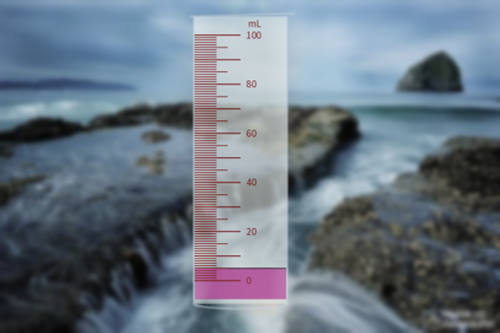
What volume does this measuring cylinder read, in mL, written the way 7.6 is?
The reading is 5
